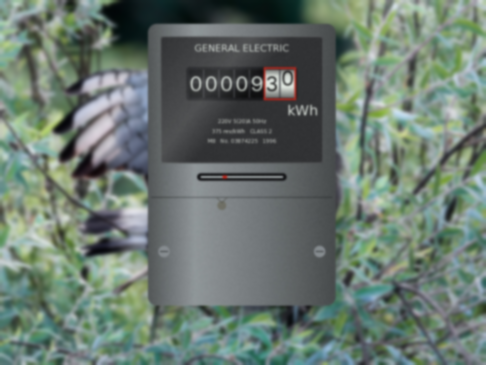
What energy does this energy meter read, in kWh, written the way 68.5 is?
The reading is 9.30
